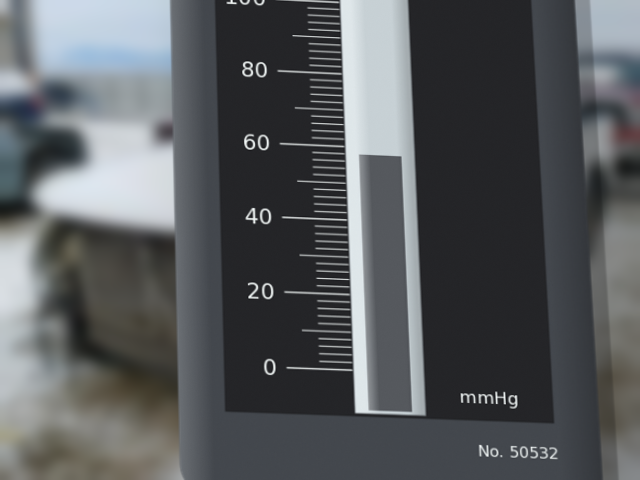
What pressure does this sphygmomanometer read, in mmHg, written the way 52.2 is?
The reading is 58
